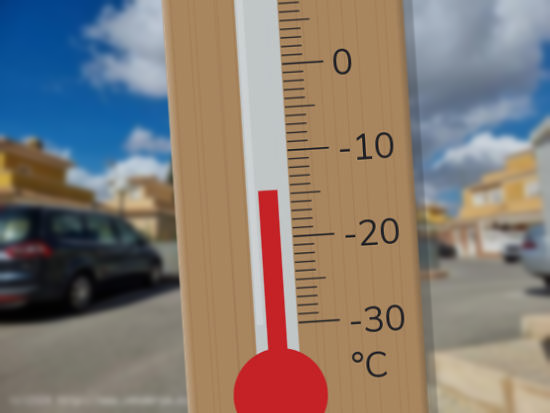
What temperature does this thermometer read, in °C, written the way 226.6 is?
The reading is -14.5
